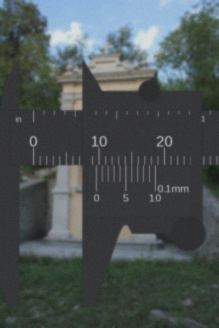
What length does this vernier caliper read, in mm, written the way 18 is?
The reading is 9.6
